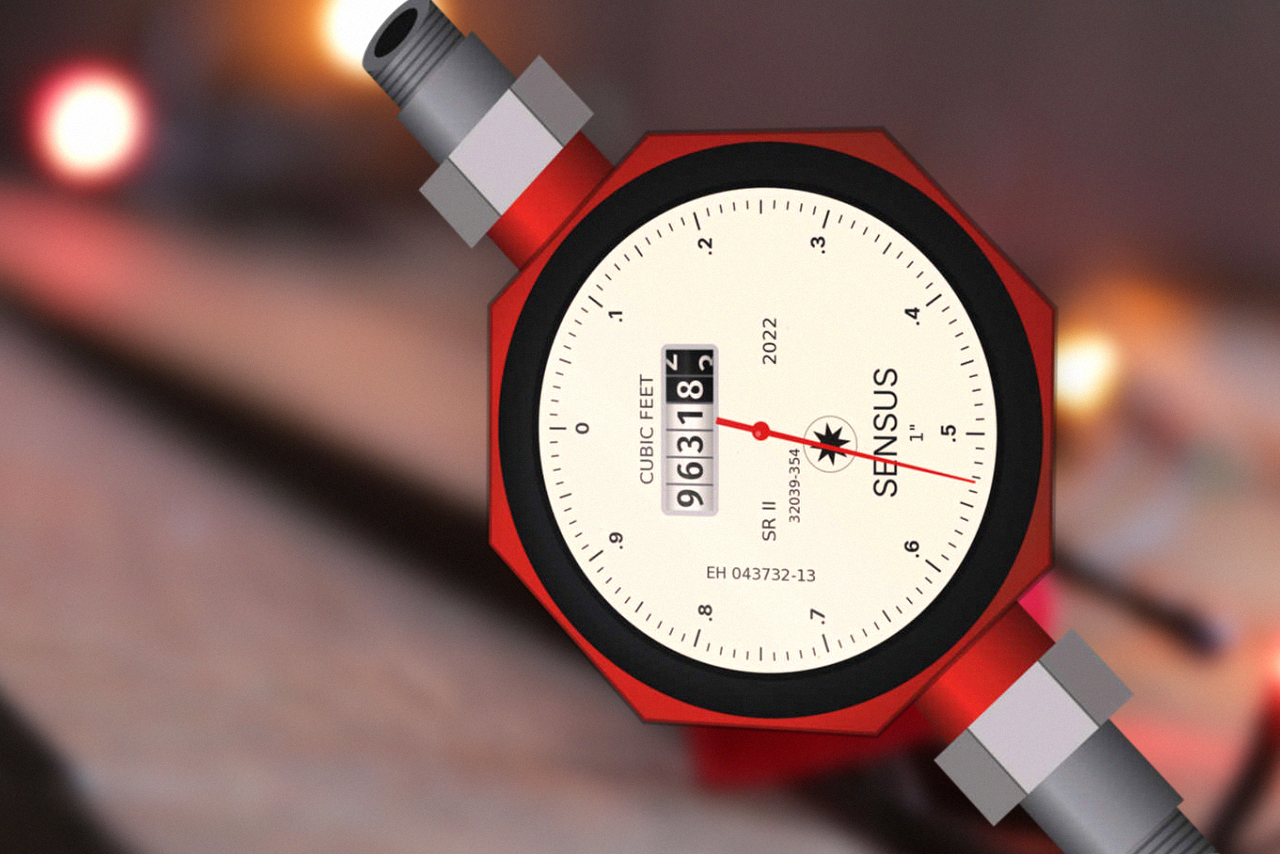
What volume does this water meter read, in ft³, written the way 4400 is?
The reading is 963182.53
